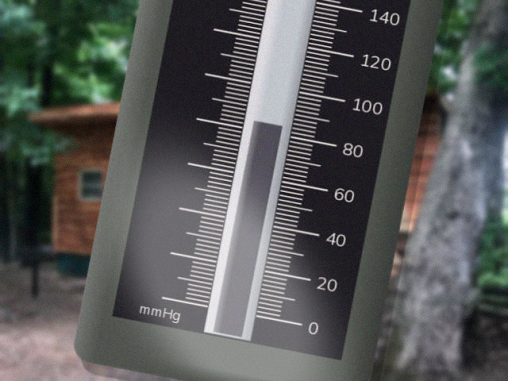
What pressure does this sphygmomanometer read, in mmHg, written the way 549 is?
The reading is 84
